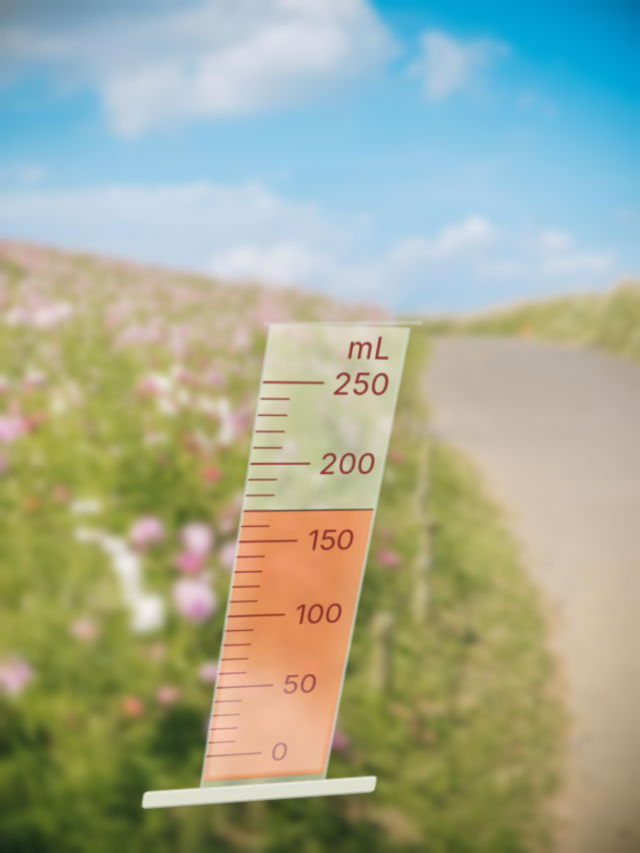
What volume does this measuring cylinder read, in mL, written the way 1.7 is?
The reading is 170
